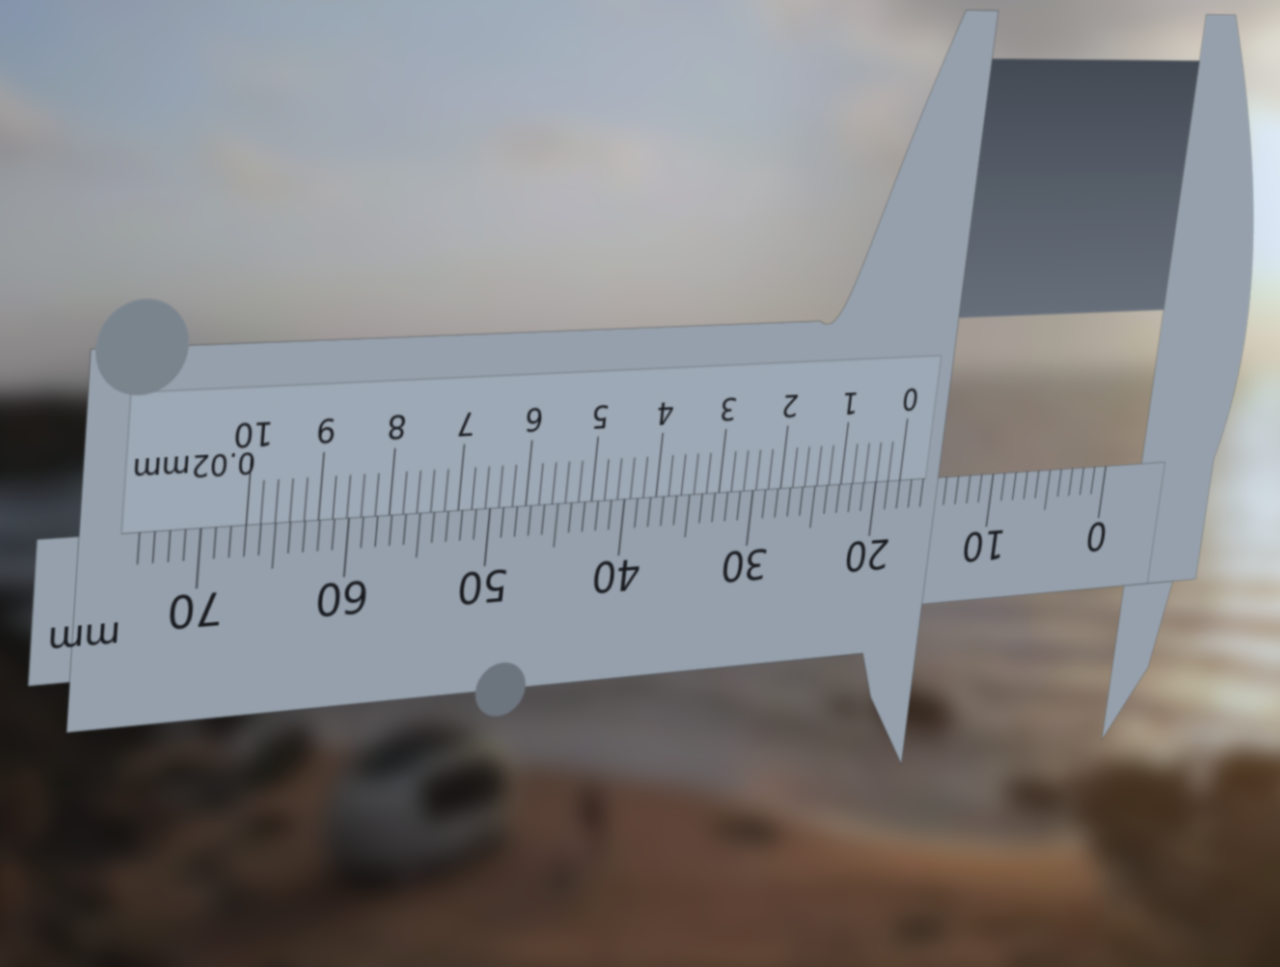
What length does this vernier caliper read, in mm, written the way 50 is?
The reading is 18.0
